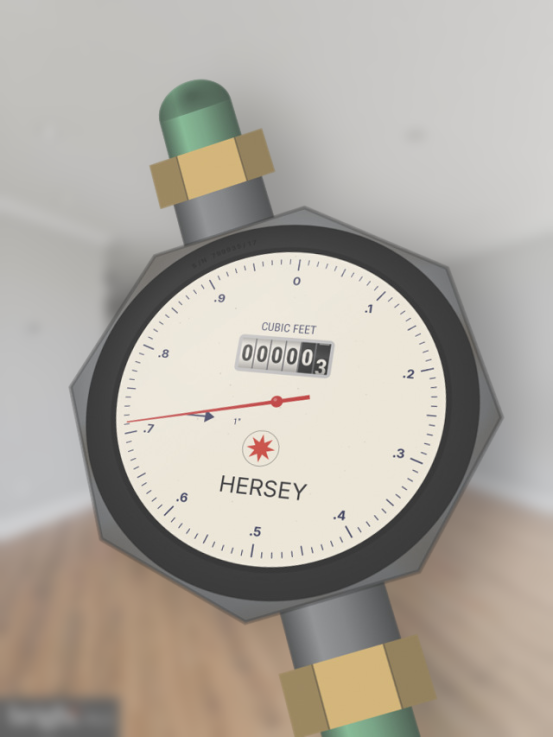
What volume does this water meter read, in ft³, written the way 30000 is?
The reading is 2.71
